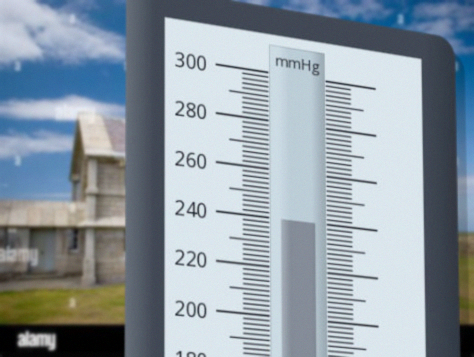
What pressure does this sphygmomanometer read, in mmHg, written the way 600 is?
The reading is 240
